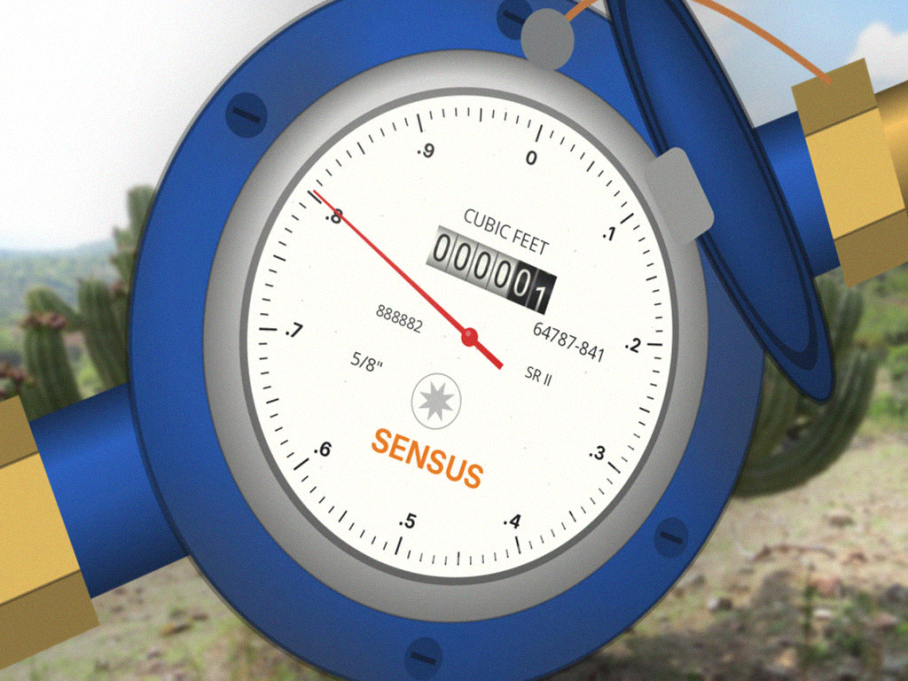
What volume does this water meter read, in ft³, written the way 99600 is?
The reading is 0.80
